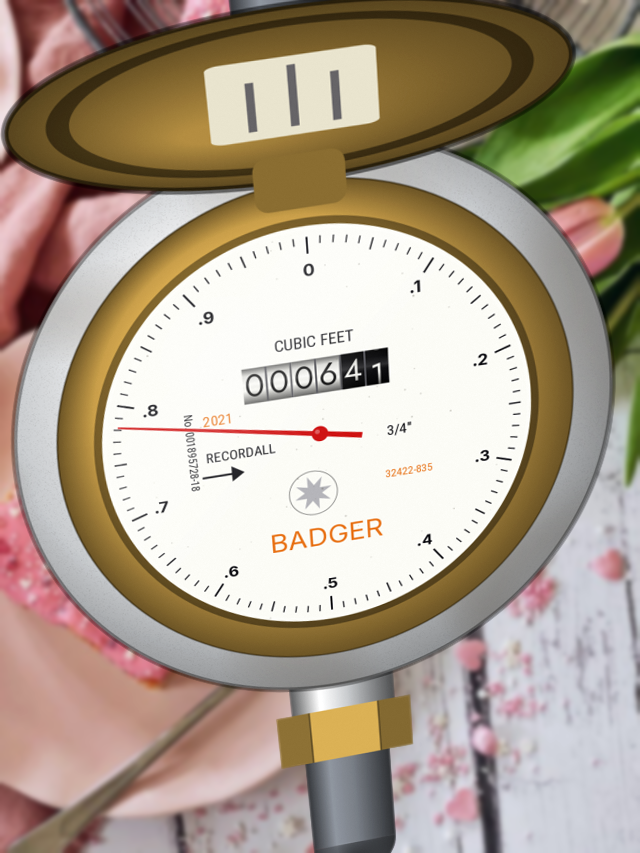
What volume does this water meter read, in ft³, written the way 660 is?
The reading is 640.78
